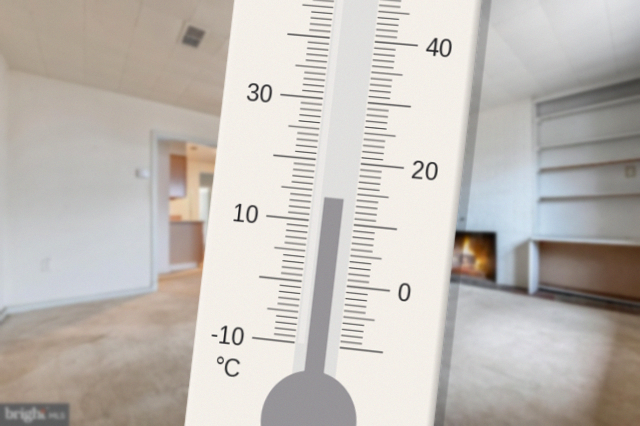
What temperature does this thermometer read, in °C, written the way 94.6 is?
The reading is 14
